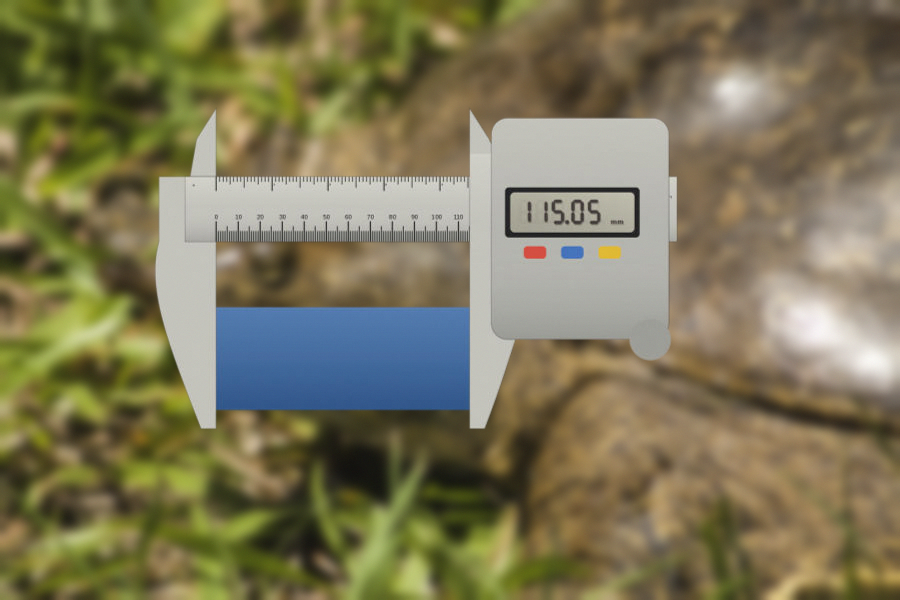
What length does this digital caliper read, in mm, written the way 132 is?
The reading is 115.05
